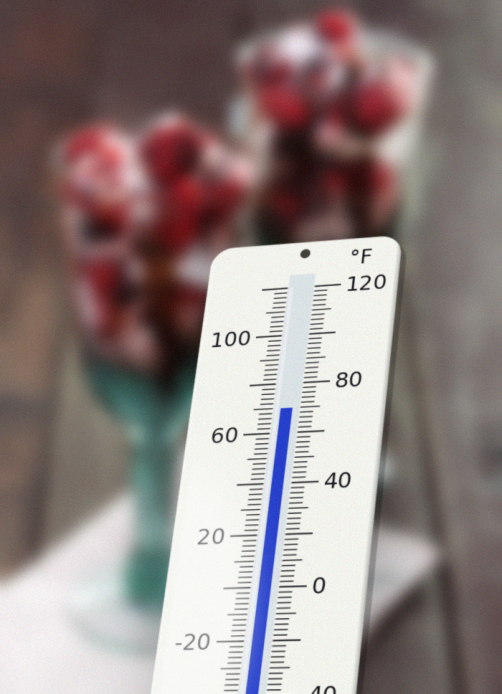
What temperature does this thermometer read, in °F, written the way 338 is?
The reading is 70
